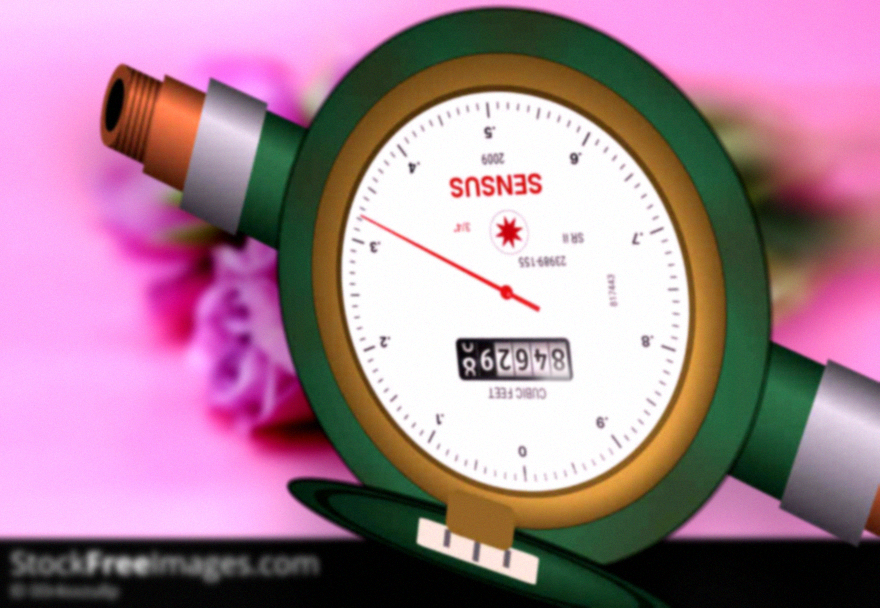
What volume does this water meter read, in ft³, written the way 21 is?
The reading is 846298.32
